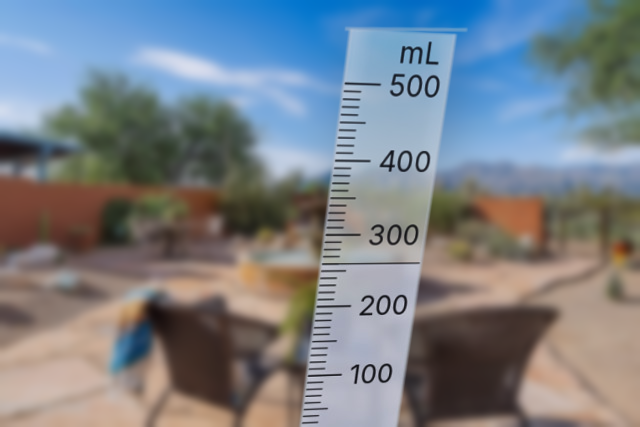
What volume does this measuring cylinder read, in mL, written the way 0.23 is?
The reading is 260
